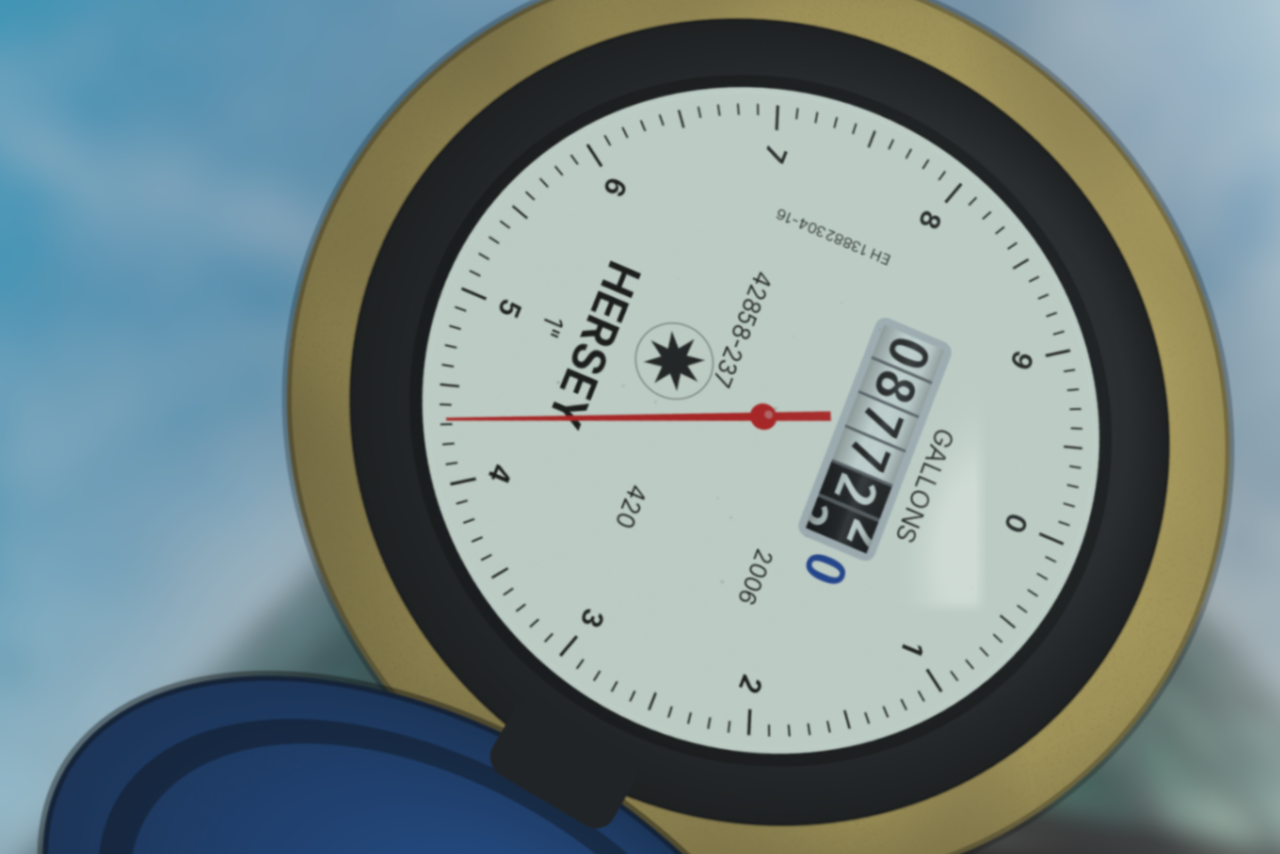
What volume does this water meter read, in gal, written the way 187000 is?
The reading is 877224.3
